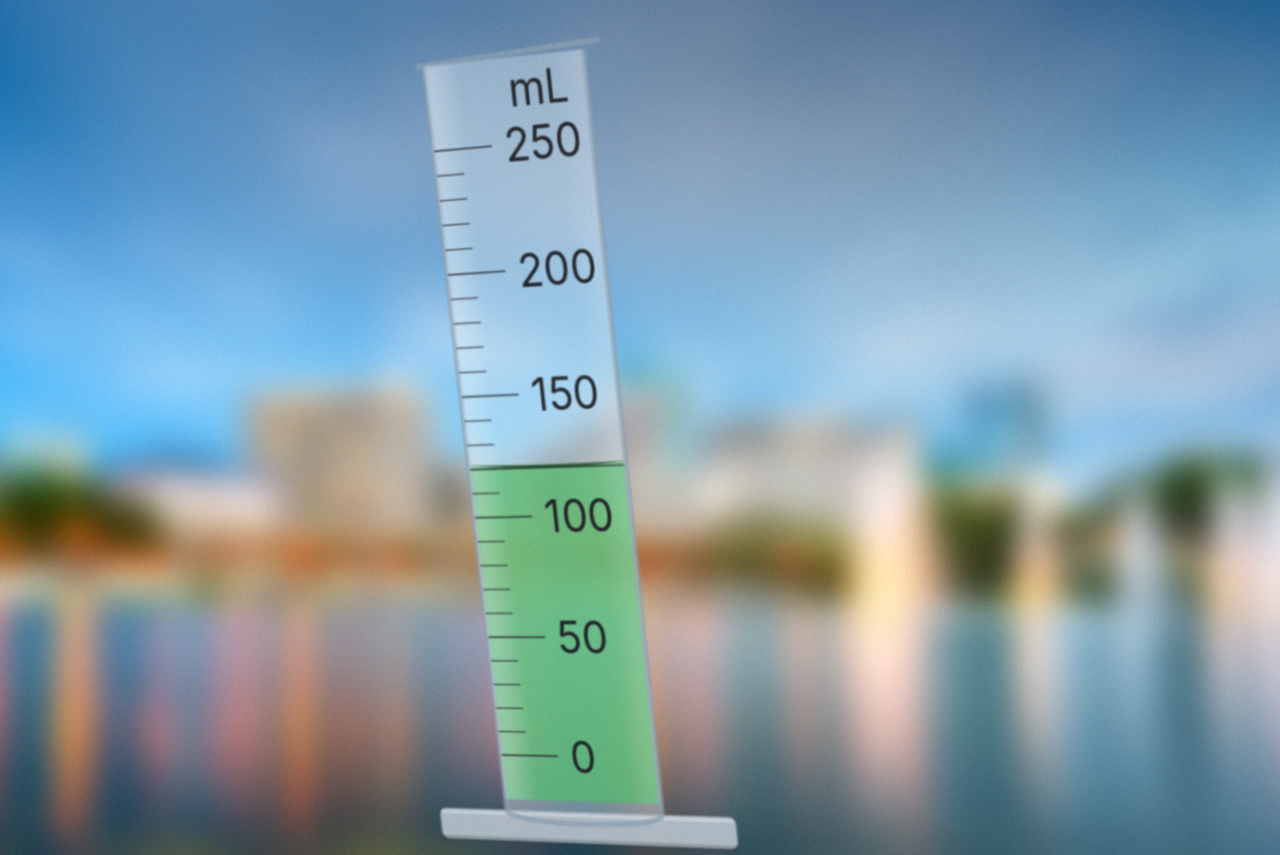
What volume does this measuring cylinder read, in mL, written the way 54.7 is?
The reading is 120
